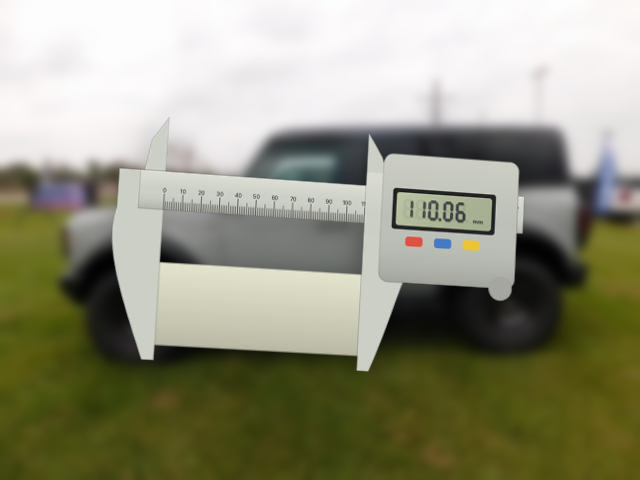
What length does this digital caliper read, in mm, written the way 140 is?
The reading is 110.06
